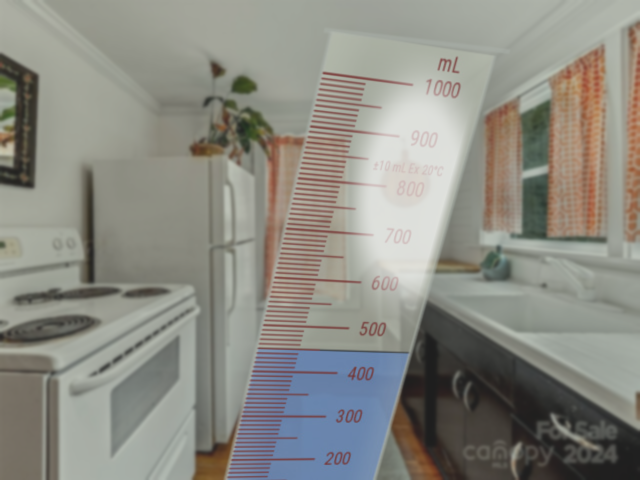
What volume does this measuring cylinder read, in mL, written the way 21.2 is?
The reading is 450
